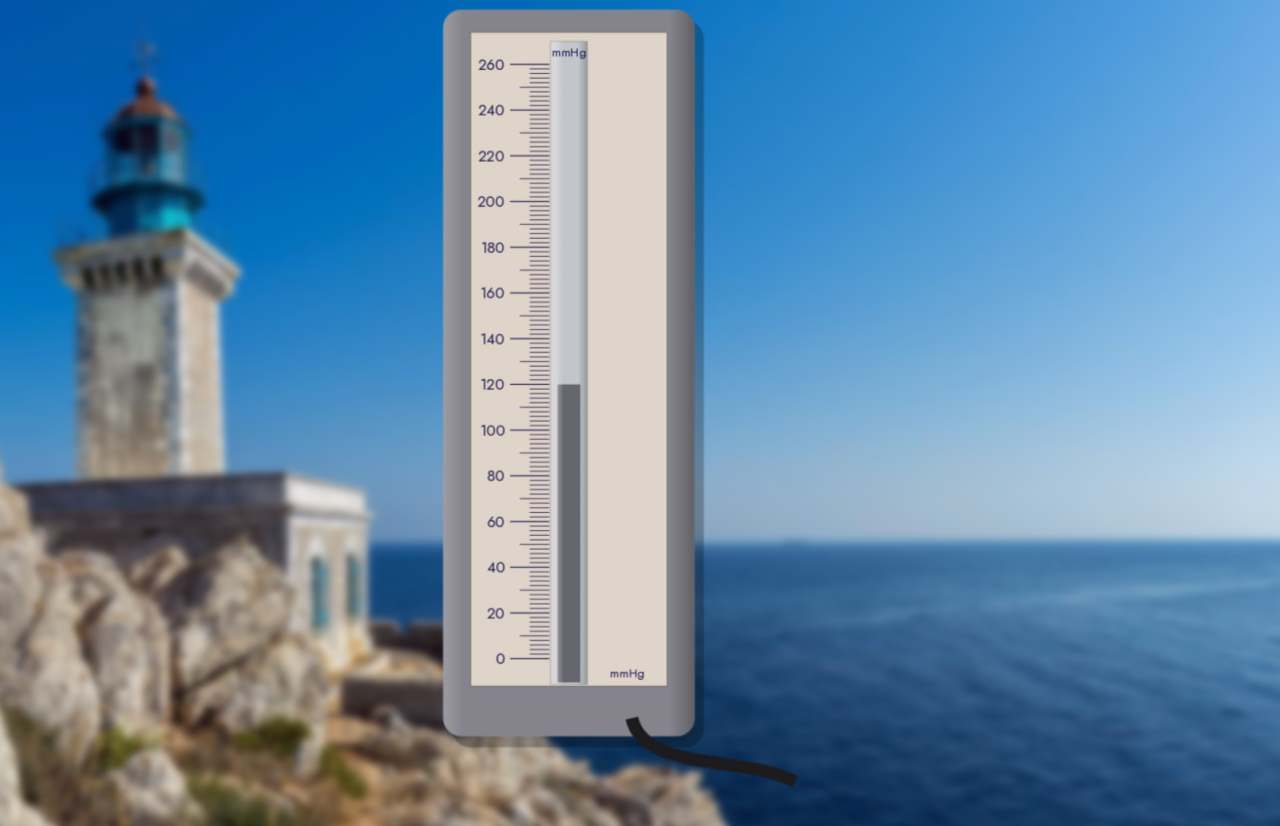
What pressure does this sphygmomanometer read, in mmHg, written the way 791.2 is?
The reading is 120
